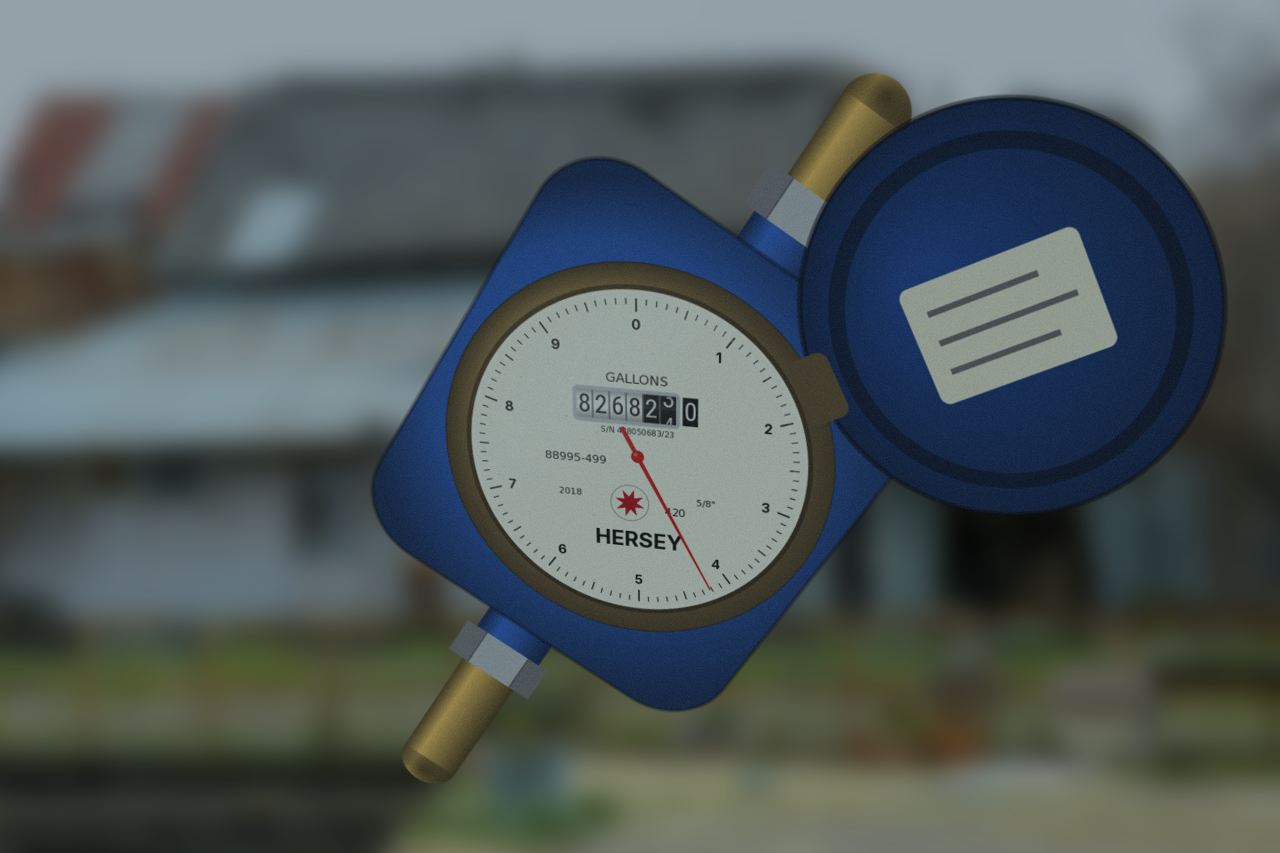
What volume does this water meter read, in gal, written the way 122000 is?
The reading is 8268234.2
